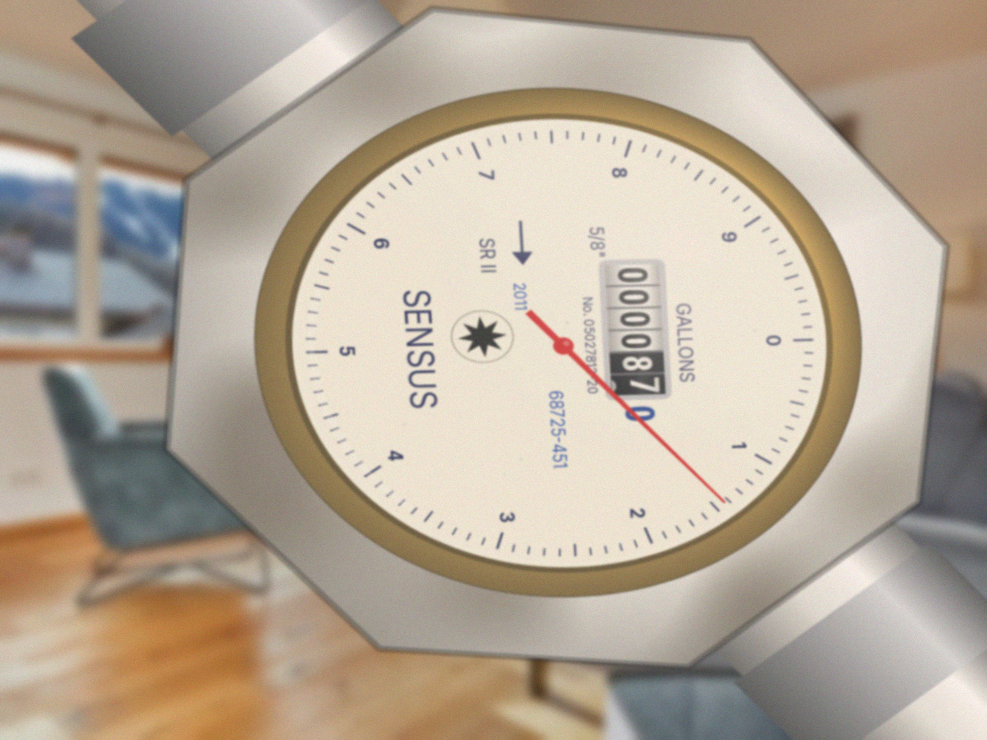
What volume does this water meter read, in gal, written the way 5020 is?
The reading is 871.4
